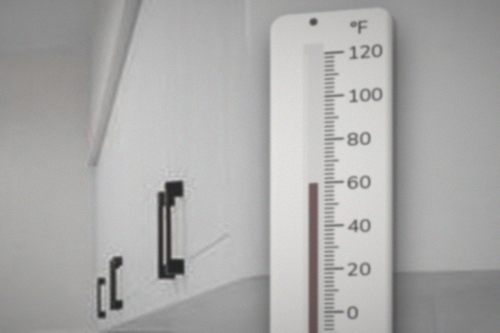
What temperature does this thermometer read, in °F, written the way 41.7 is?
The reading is 60
